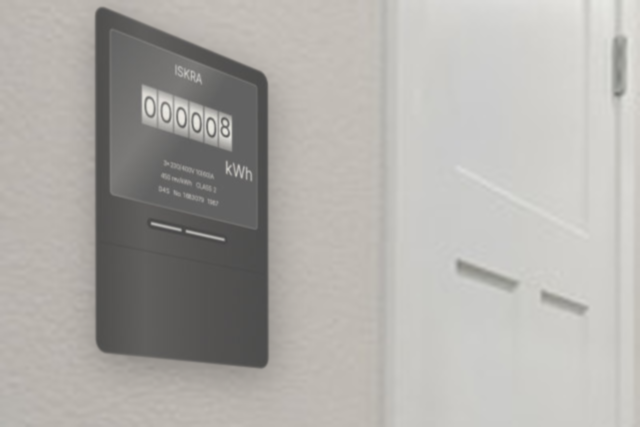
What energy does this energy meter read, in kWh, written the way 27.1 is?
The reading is 8
